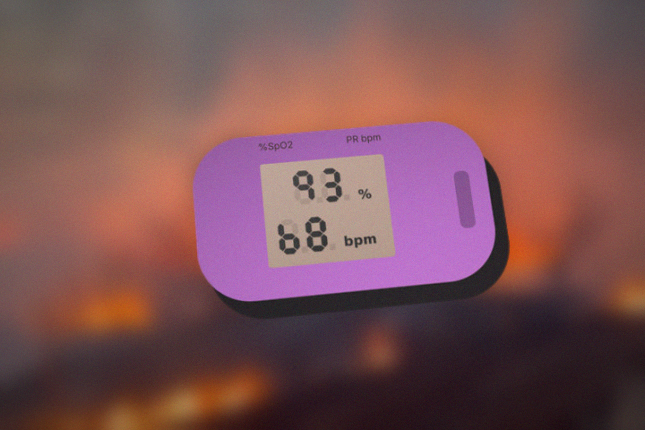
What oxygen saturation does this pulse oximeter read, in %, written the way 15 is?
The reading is 93
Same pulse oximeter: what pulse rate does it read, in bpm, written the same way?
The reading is 68
